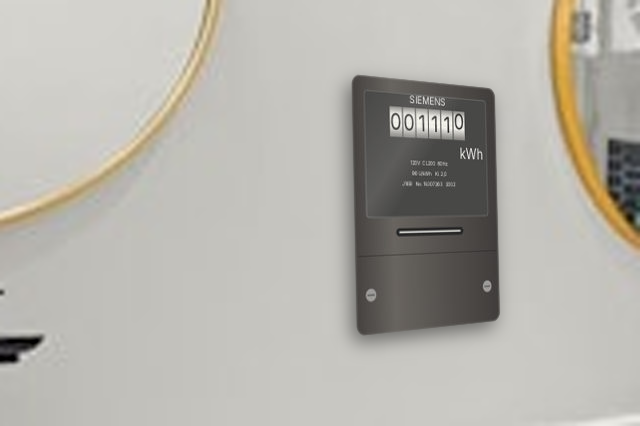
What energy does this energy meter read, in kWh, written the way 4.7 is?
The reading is 1110
